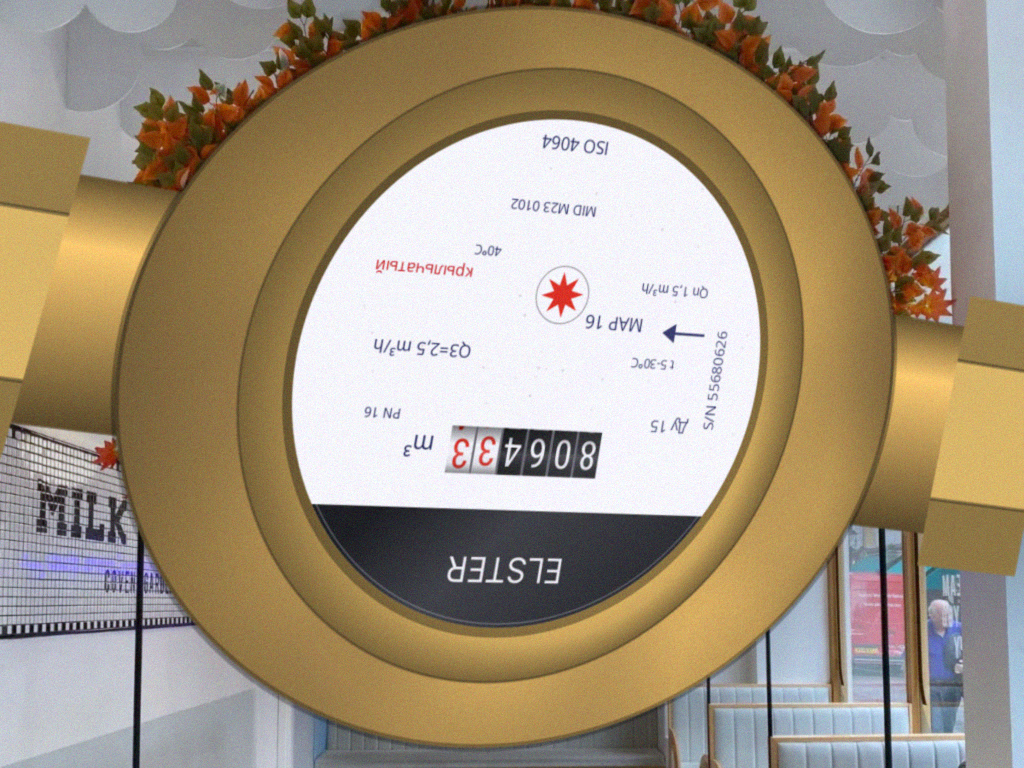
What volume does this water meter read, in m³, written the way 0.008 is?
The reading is 8064.33
